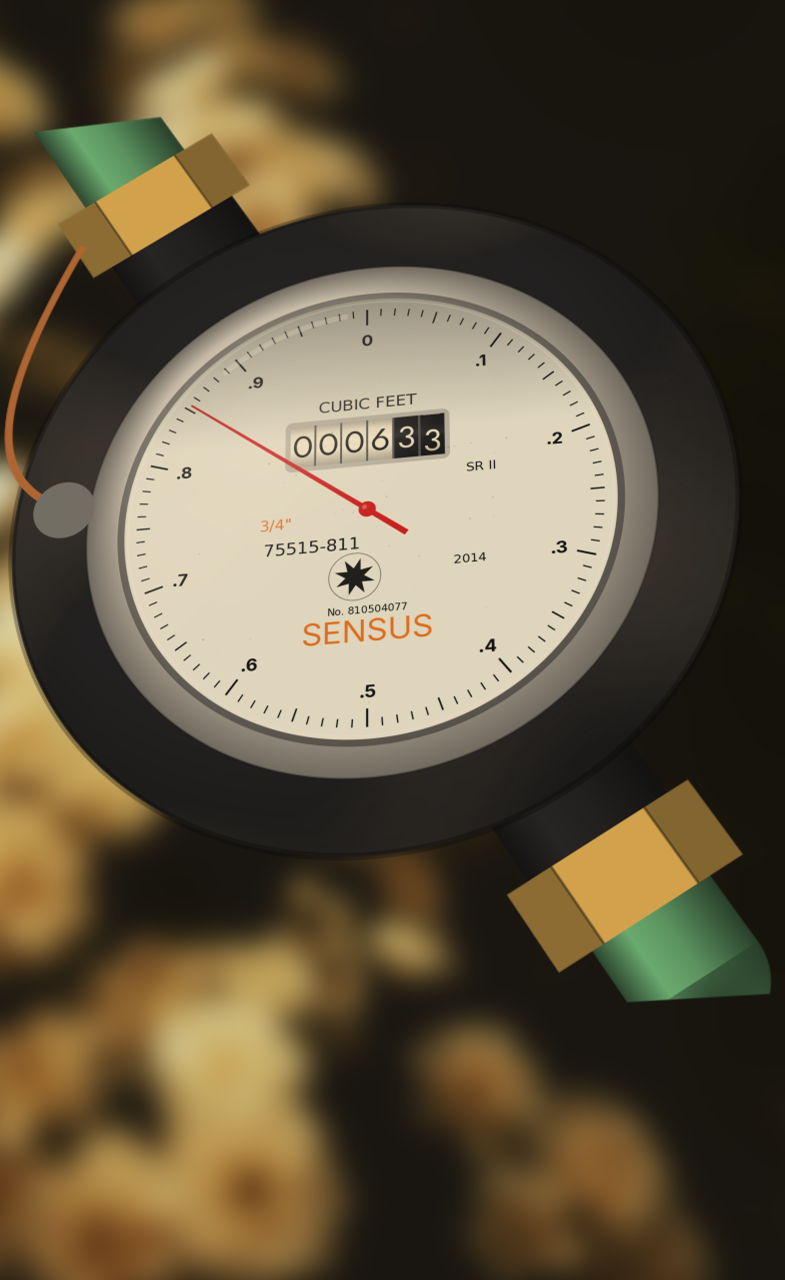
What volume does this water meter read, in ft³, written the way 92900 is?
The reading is 632.85
